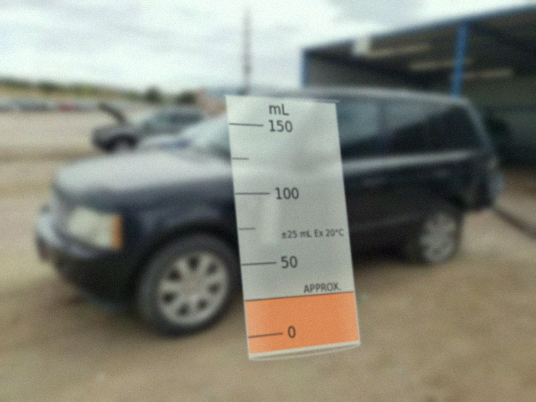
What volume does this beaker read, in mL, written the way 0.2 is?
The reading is 25
